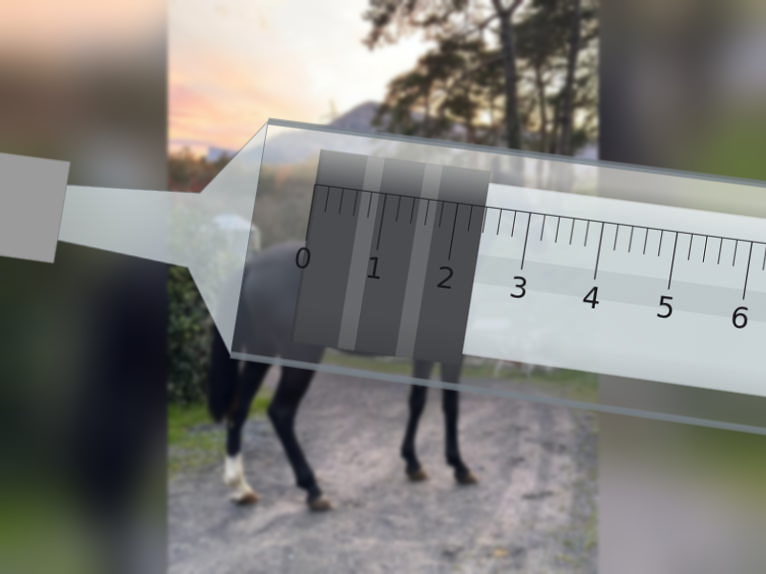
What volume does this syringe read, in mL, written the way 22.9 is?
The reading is 0
